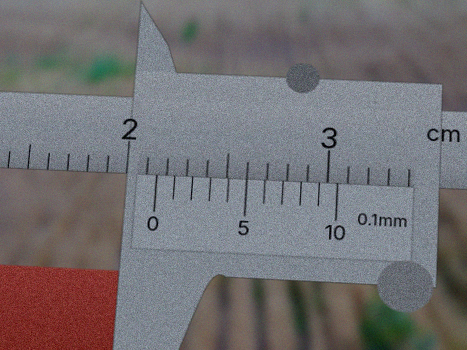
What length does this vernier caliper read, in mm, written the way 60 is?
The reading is 21.5
